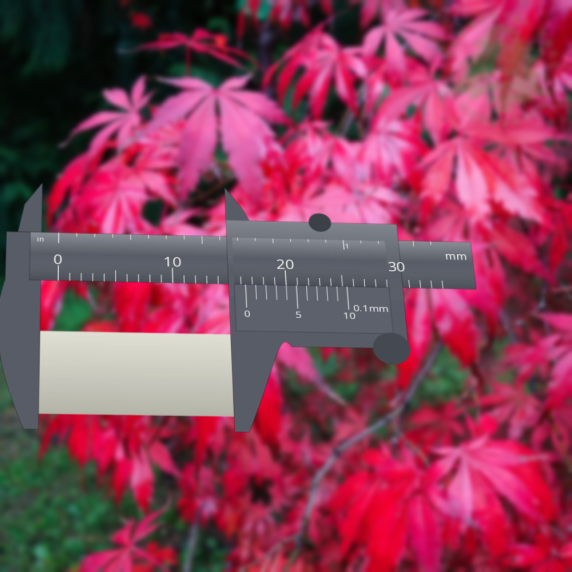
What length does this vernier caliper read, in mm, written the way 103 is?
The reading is 16.4
